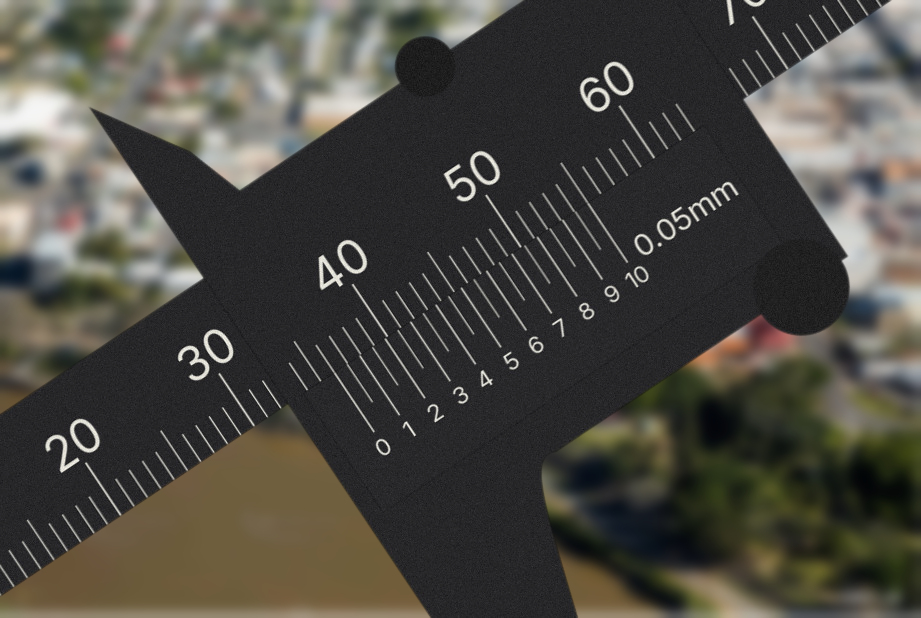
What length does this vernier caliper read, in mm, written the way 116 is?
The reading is 36.0
